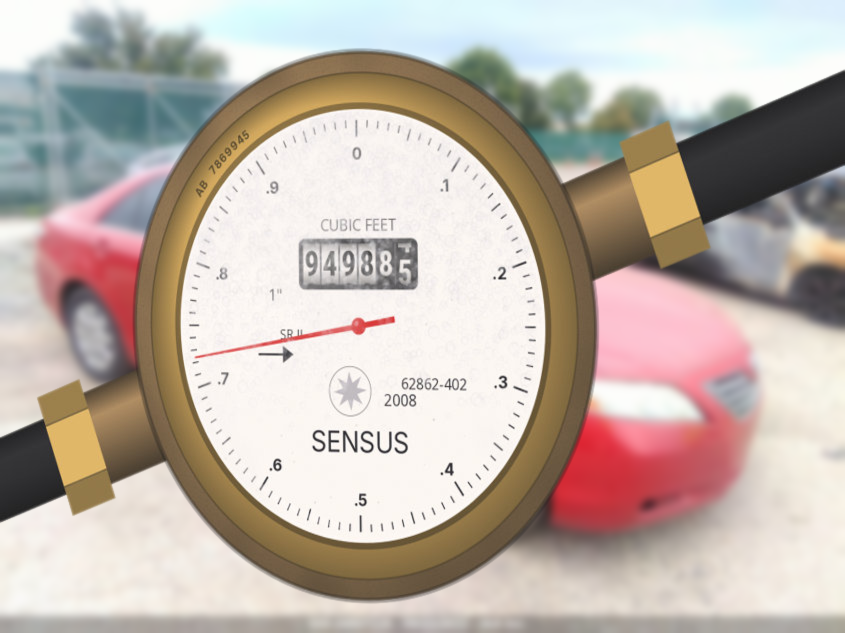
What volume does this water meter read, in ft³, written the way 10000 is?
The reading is 949884.72
